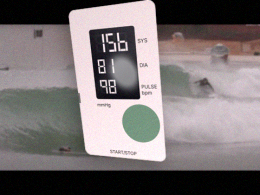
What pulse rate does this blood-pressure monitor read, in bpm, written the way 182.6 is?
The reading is 98
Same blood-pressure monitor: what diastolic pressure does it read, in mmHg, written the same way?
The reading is 81
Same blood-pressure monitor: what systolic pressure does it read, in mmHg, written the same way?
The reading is 156
